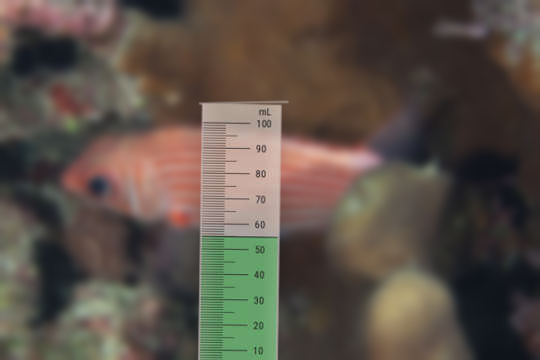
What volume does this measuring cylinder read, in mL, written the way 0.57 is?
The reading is 55
